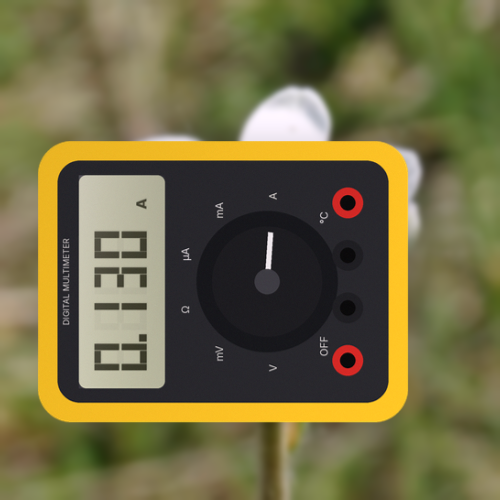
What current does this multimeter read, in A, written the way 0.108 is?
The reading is 0.130
